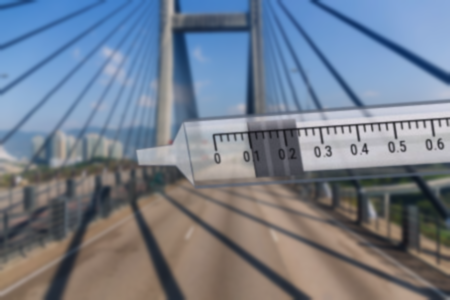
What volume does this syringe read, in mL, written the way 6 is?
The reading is 0.1
